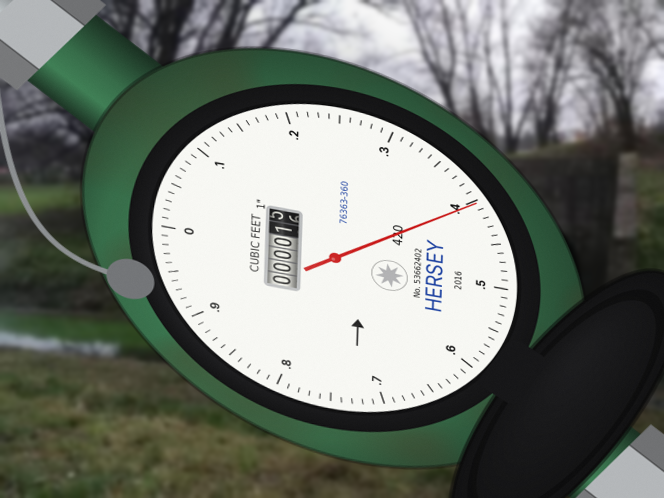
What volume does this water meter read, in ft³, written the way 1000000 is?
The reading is 15.40
